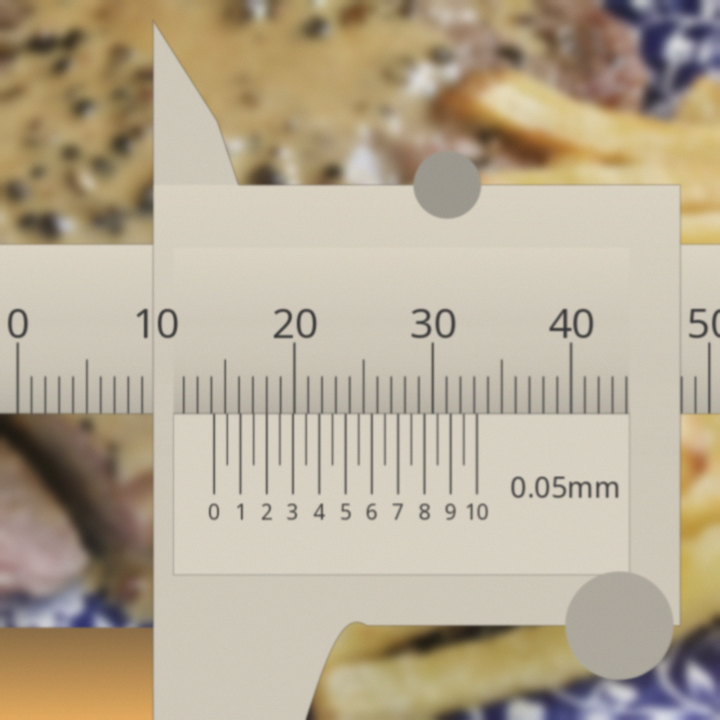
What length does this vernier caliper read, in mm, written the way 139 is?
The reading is 14.2
